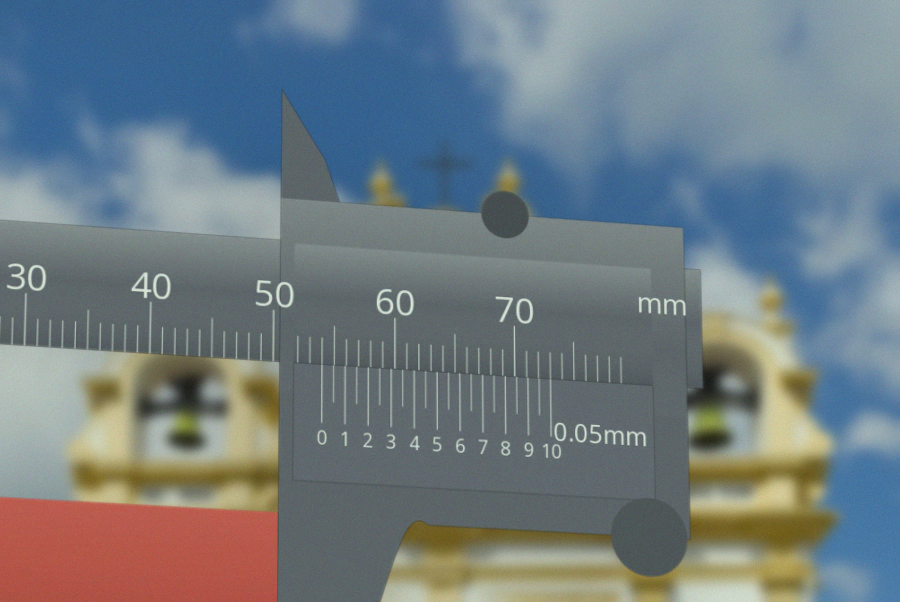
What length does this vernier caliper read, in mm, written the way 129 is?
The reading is 54.0
